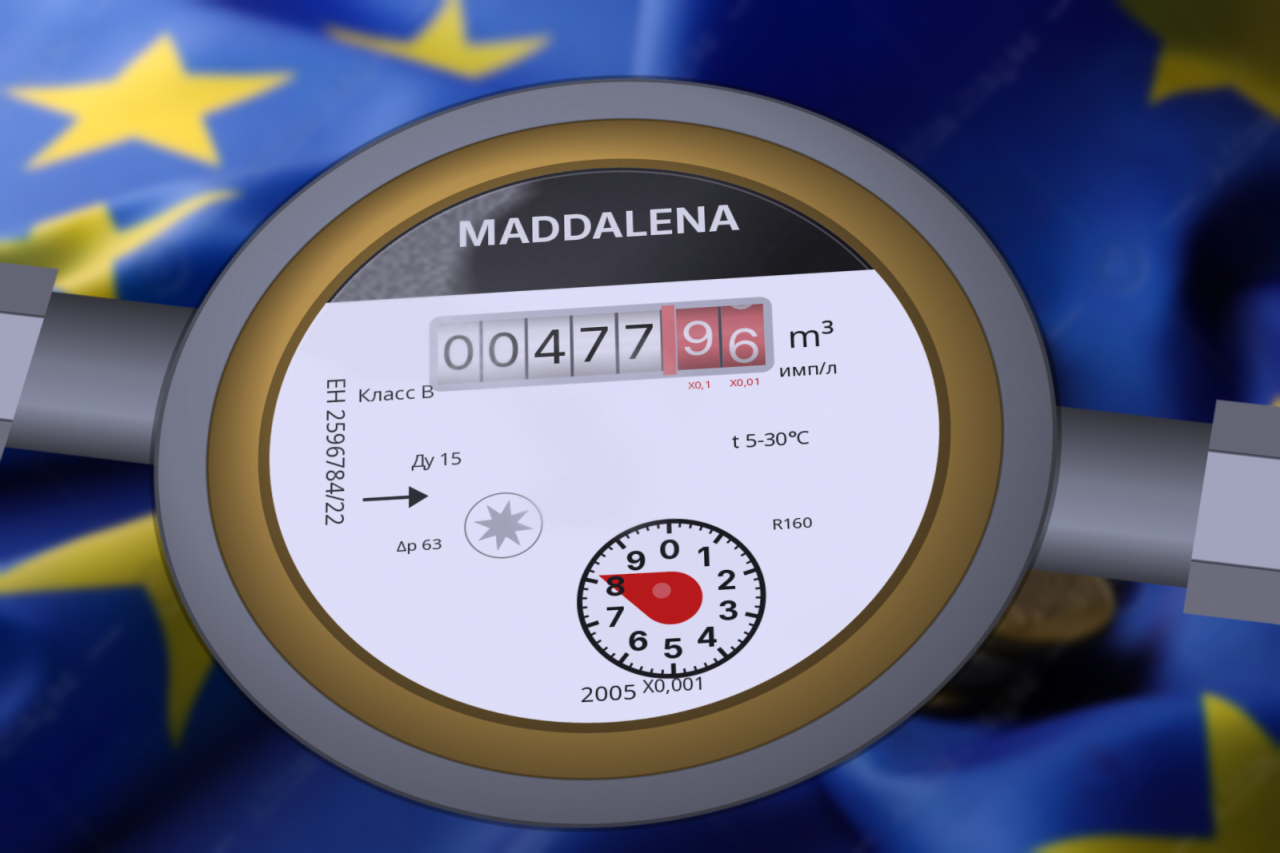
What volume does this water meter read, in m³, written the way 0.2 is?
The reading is 477.958
